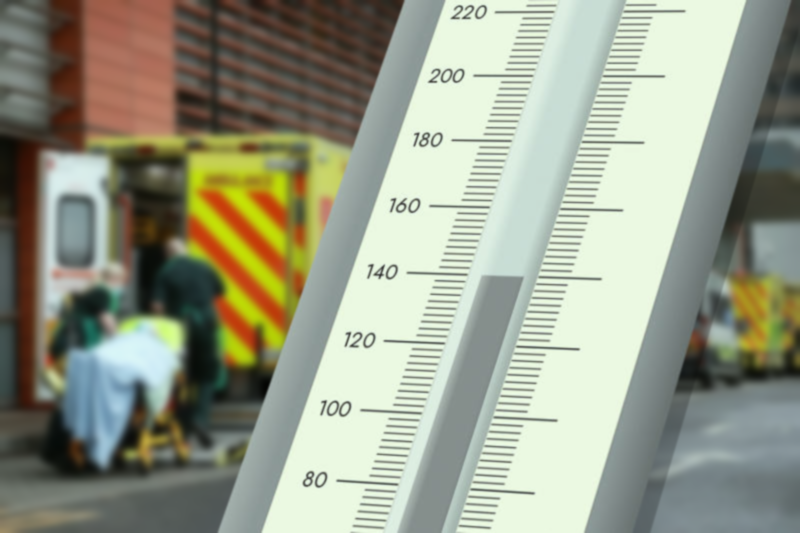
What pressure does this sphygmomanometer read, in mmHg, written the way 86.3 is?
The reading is 140
